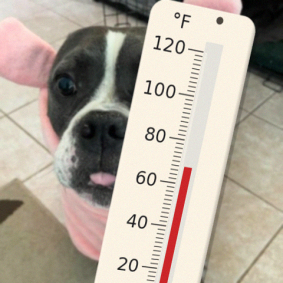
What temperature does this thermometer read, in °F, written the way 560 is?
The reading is 68
